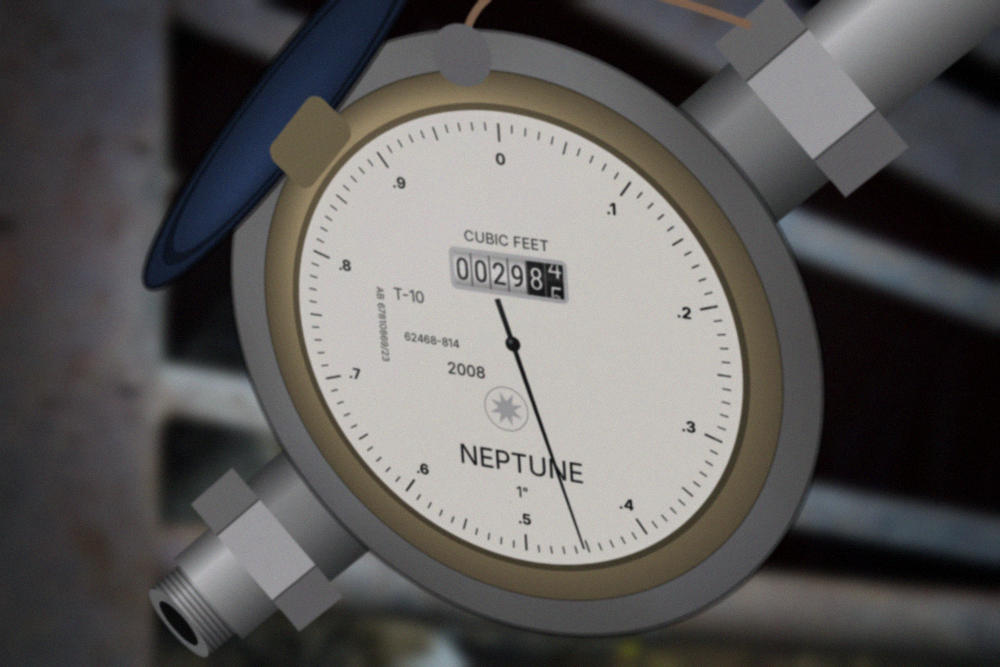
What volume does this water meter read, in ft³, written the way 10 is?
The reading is 2984.45
